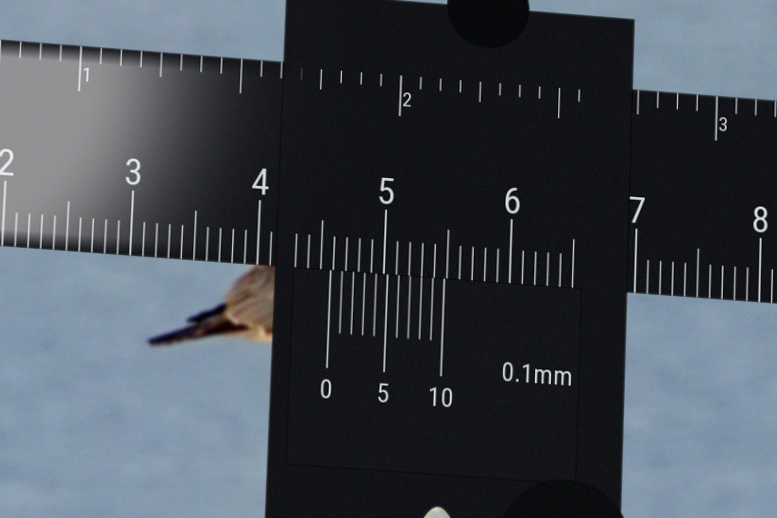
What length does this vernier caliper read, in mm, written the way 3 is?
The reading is 45.8
